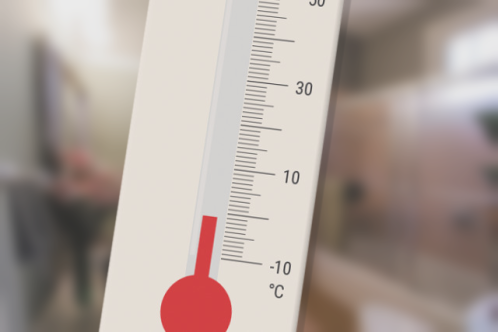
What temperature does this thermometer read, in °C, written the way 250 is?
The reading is -1
